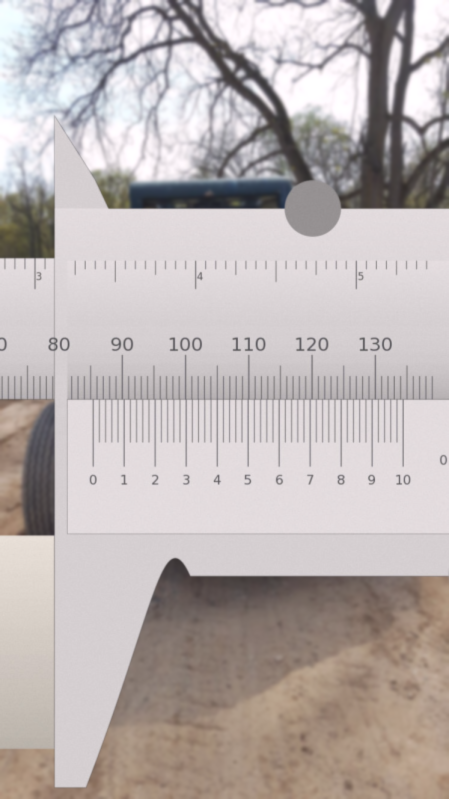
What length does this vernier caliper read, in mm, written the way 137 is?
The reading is 85.4
